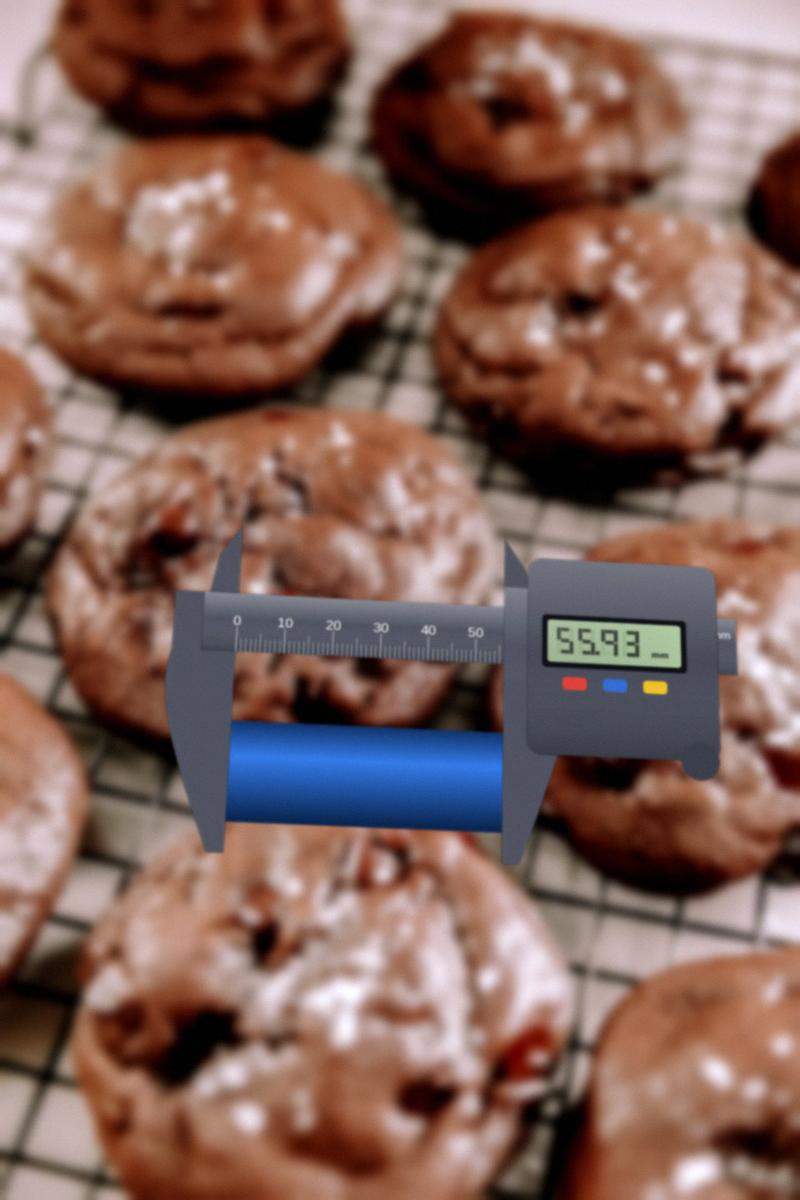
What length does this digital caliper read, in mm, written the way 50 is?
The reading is 55.93
